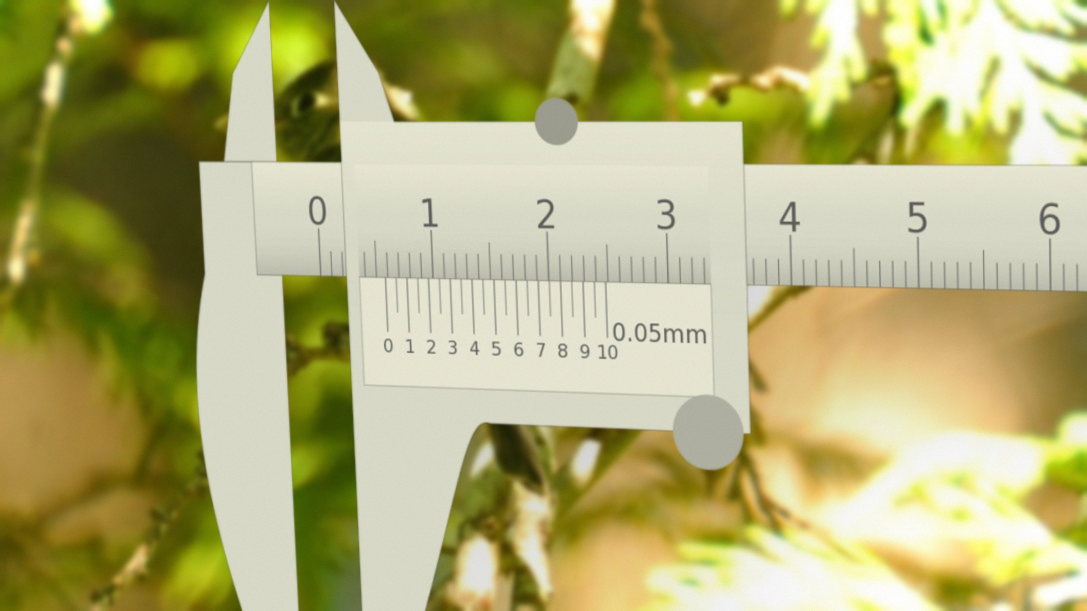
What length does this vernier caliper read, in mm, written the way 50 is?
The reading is 5.8
